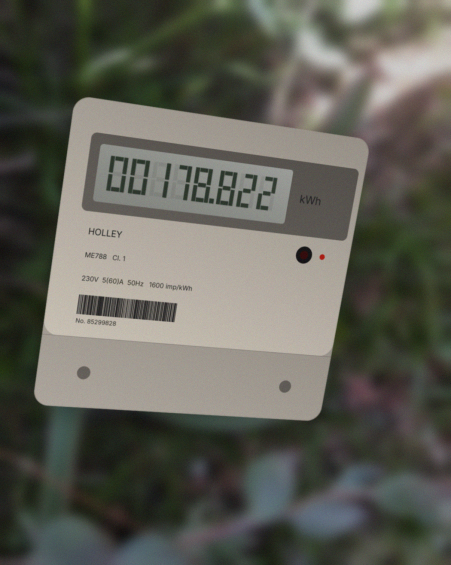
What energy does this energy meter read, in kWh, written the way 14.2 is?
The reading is 178.822
